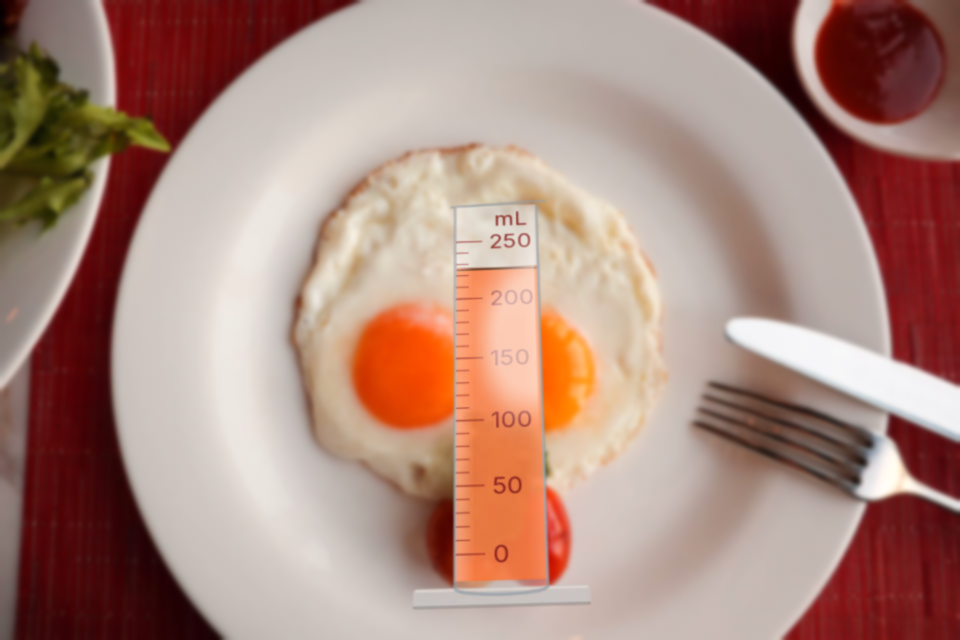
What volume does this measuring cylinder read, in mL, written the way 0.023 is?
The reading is 225
